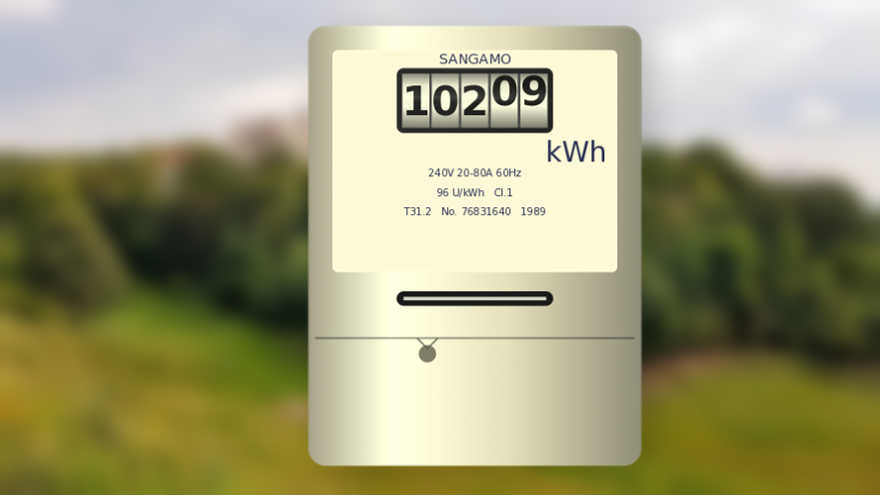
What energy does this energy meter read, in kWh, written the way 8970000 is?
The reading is 10209
